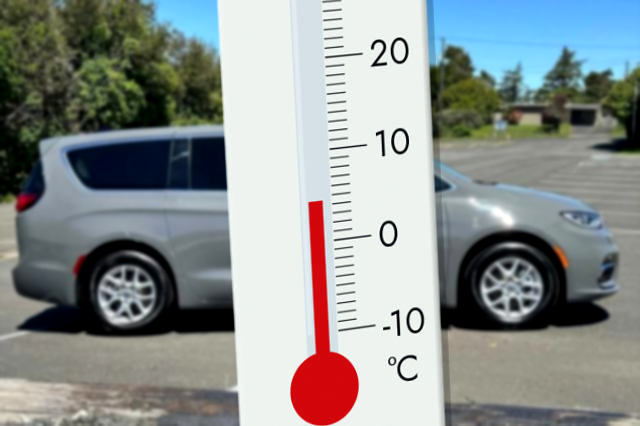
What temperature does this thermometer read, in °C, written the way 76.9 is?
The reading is 4.5
